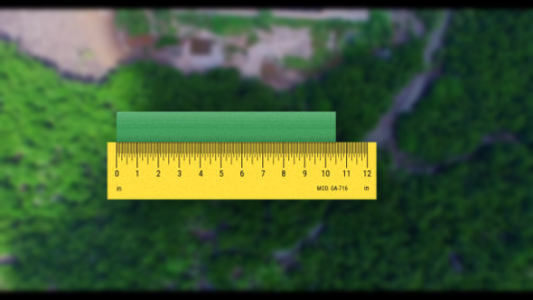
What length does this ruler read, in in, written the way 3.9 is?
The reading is 10.5
